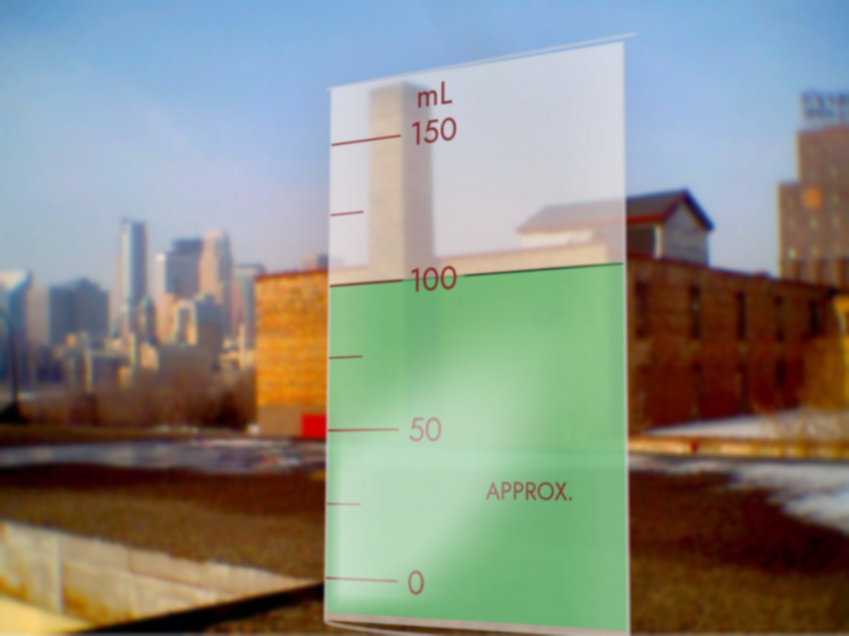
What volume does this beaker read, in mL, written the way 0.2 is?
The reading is 100
